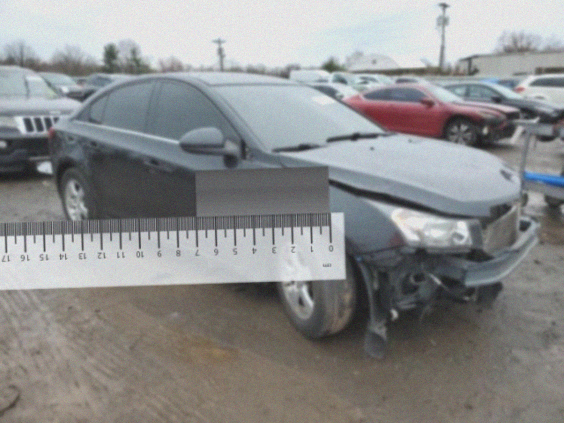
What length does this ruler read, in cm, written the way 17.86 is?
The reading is 7
